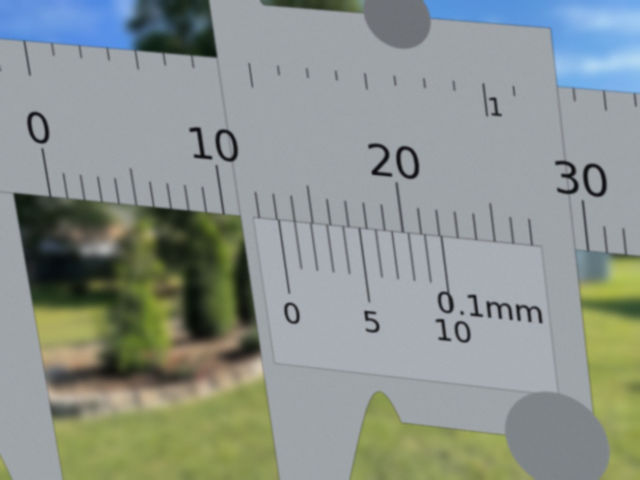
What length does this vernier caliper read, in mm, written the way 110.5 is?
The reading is 13.1
